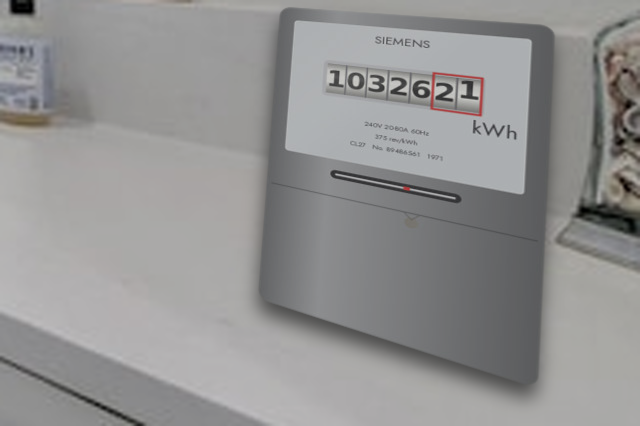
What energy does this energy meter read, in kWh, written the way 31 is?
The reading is 10326.21
